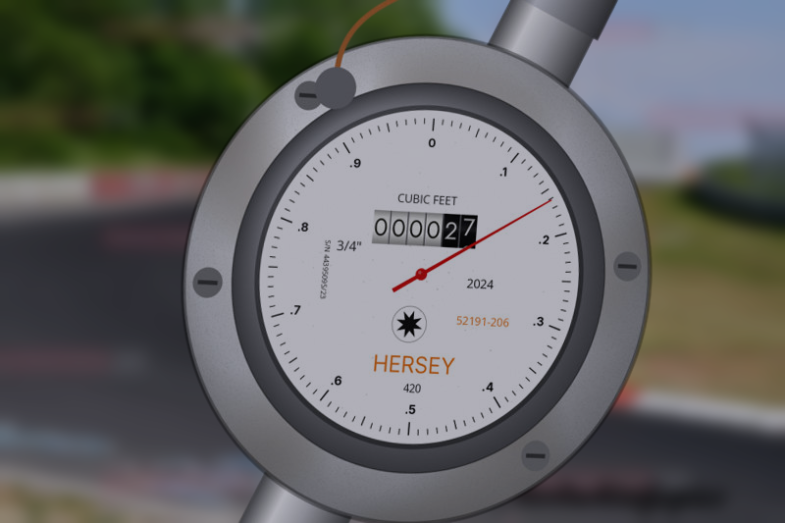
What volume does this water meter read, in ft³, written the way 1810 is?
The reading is 27.16
